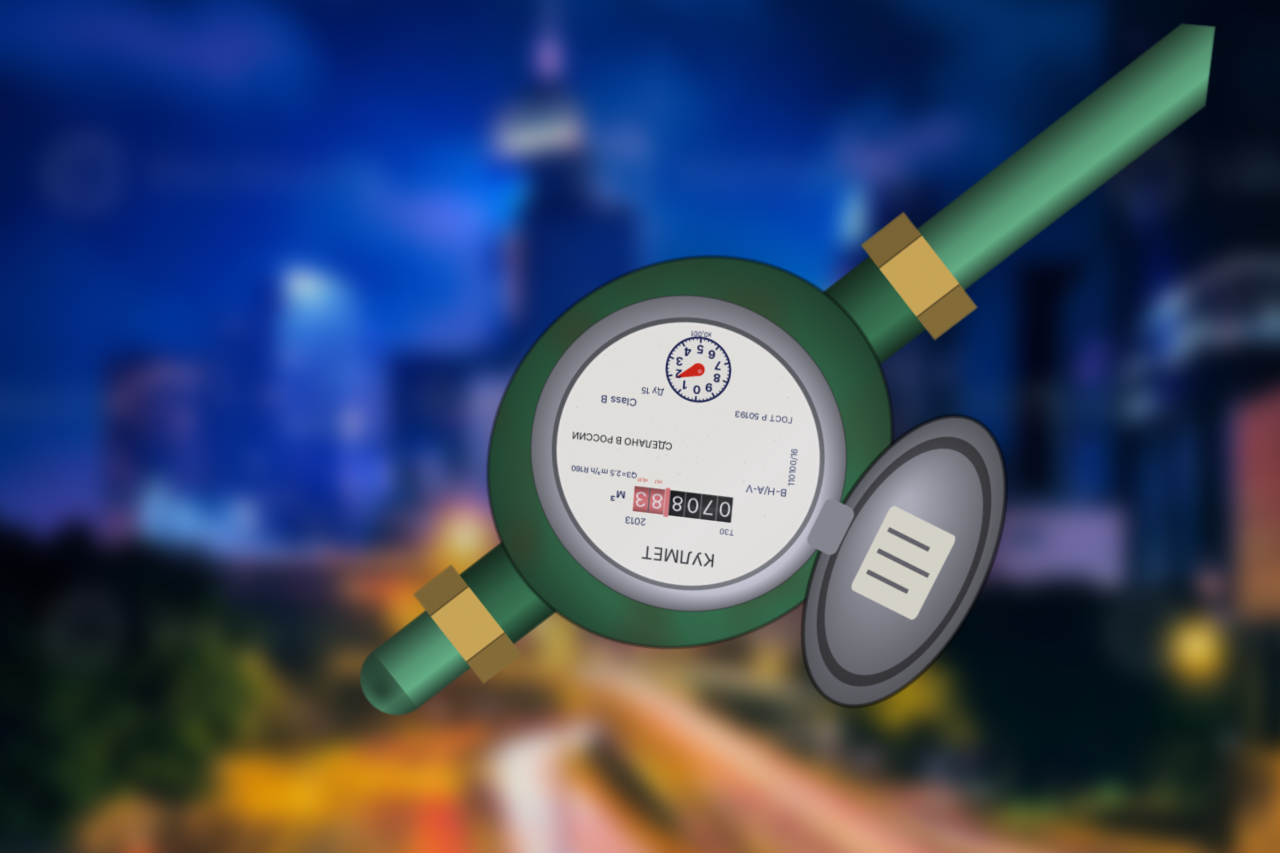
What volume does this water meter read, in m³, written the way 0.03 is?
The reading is 708.831
